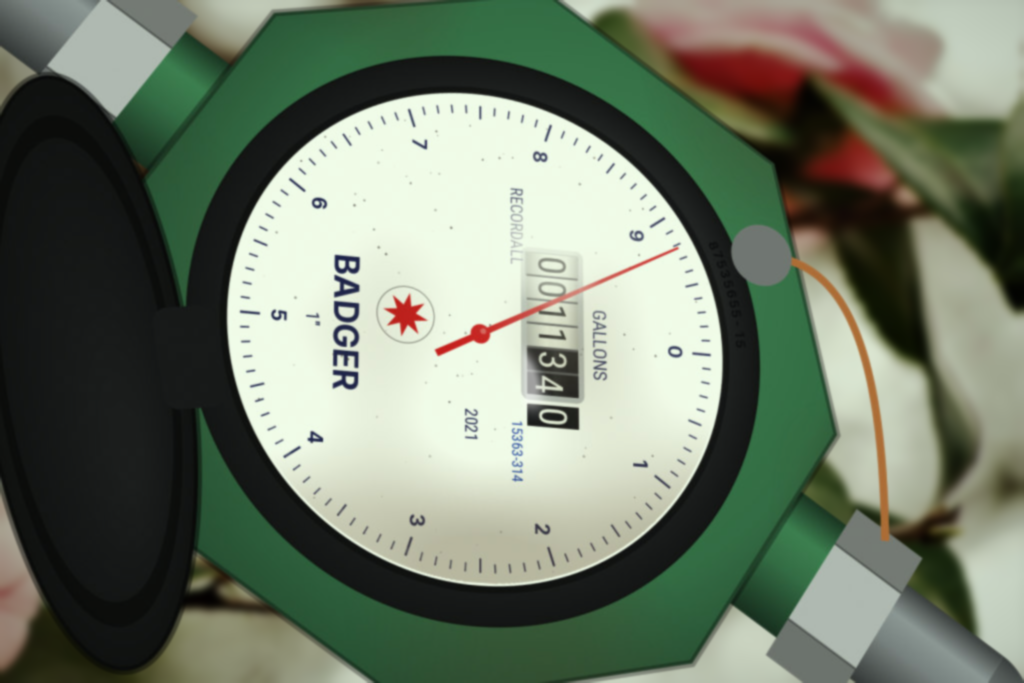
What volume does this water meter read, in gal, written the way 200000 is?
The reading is 11339.2
